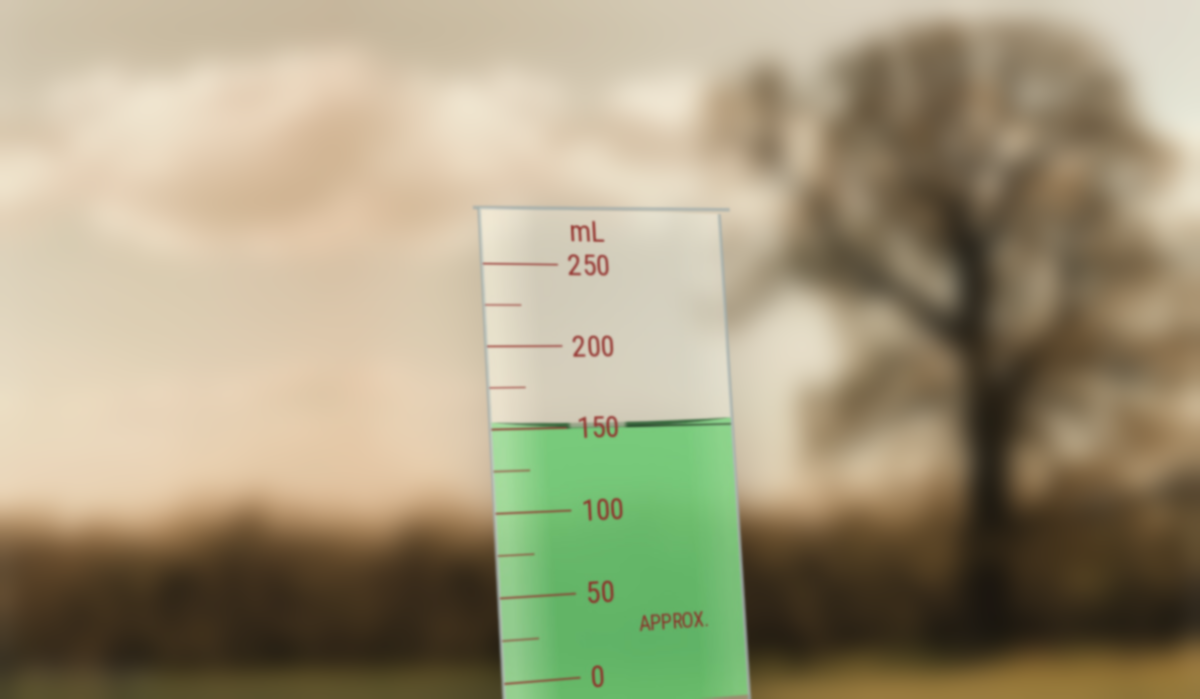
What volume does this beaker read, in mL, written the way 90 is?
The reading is 150
